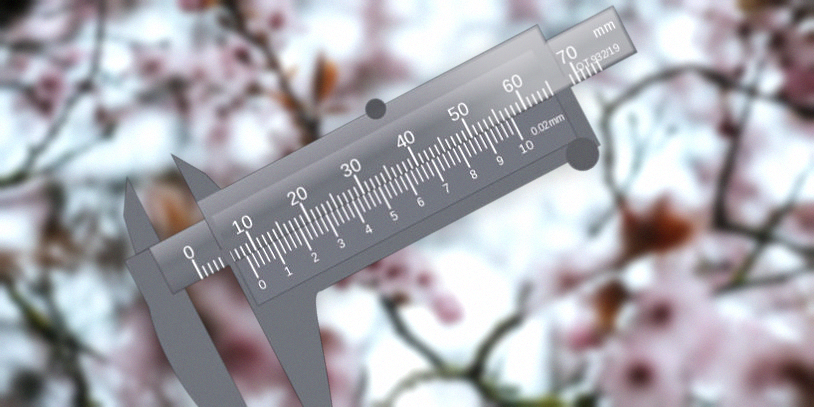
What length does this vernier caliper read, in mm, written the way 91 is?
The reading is 8.2
